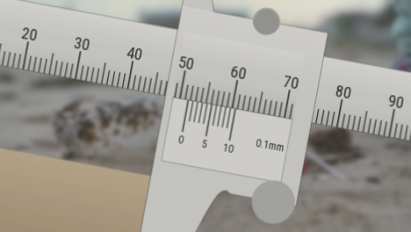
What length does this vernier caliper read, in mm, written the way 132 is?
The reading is 51.6
